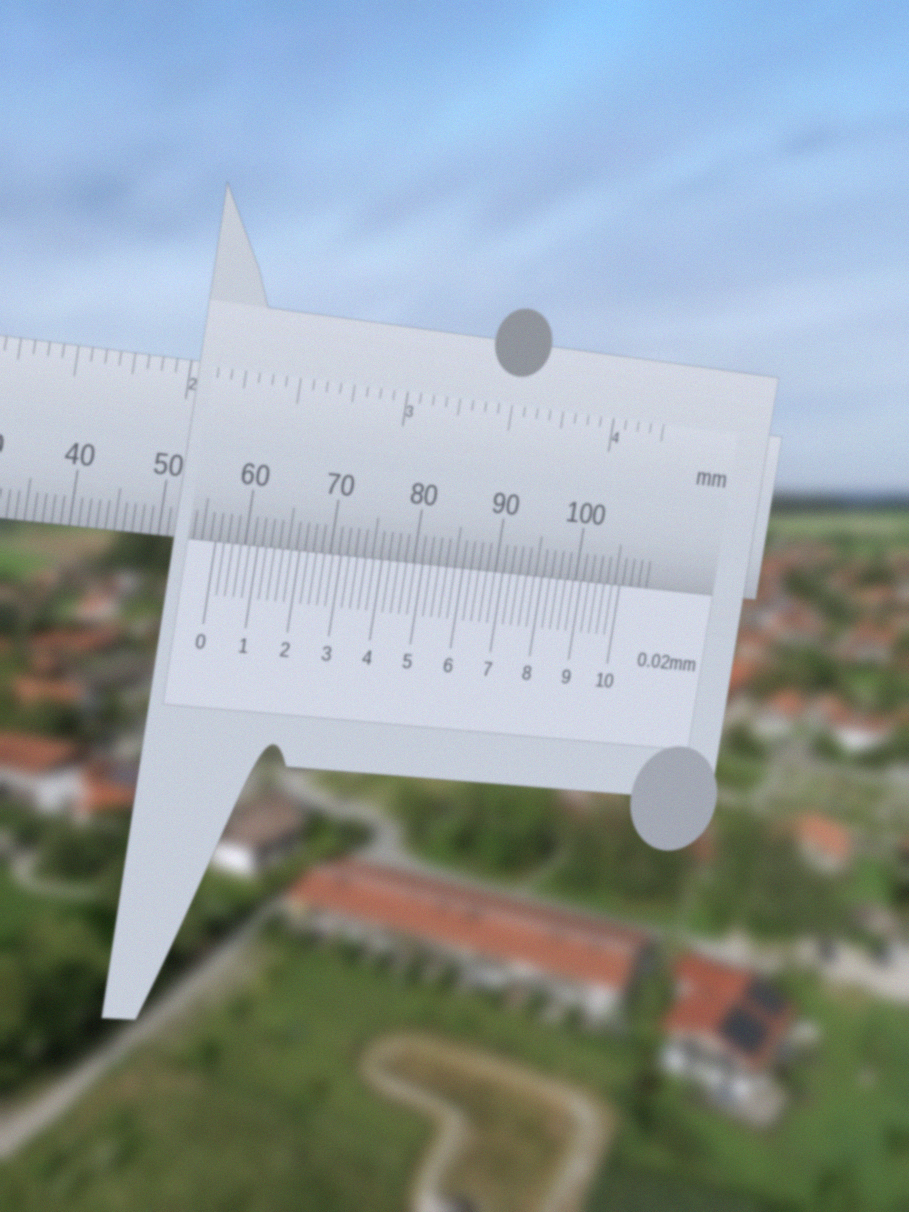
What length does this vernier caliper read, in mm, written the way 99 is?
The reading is 56.6
